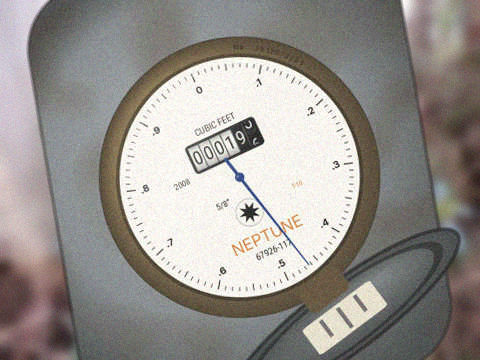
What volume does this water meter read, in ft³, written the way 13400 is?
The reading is 195.46
